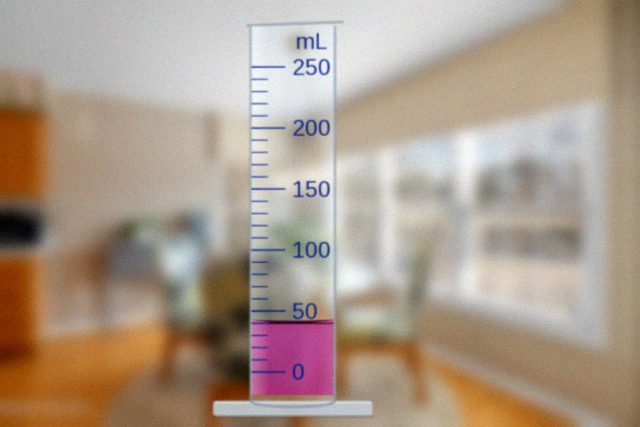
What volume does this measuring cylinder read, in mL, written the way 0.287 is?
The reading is 40
